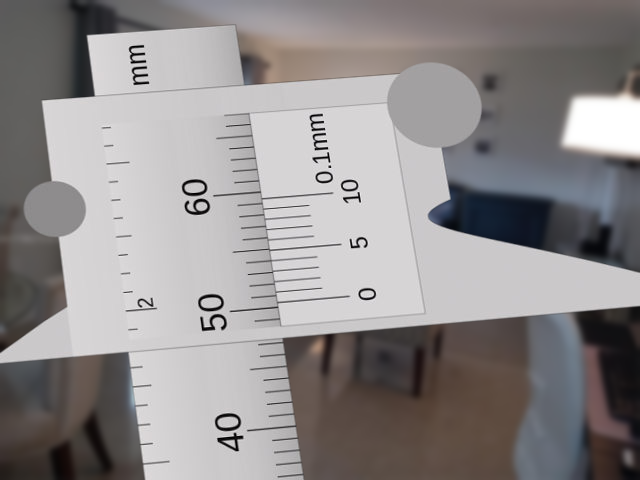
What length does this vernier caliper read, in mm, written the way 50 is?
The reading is 50.4
